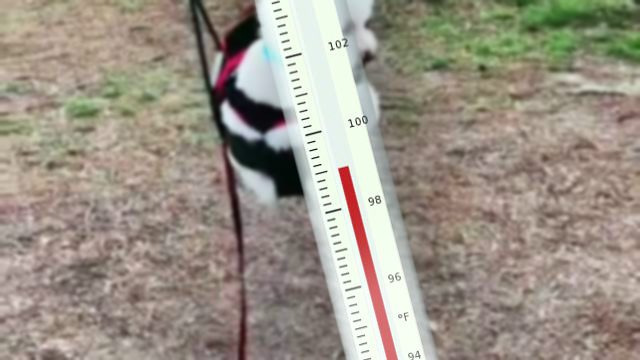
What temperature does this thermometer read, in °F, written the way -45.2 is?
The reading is 99
